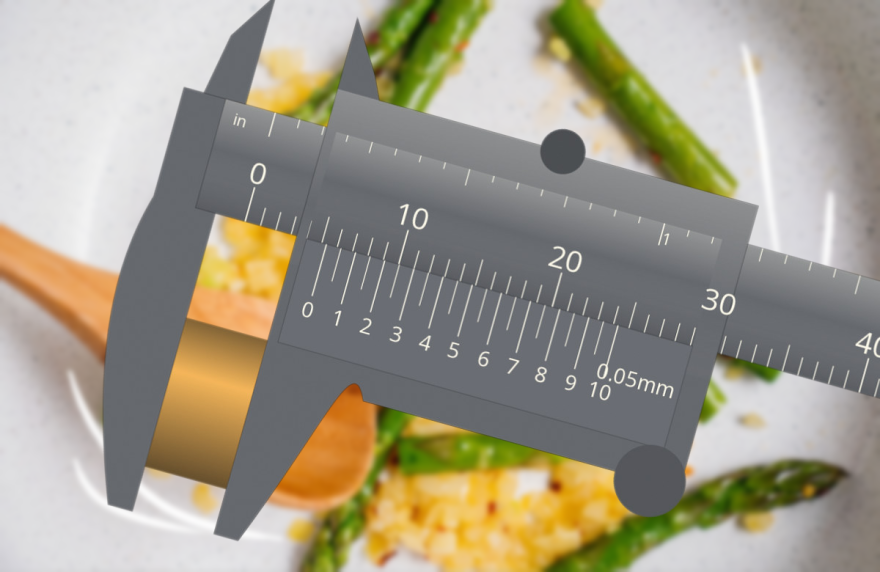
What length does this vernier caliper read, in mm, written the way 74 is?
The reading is 5.3
